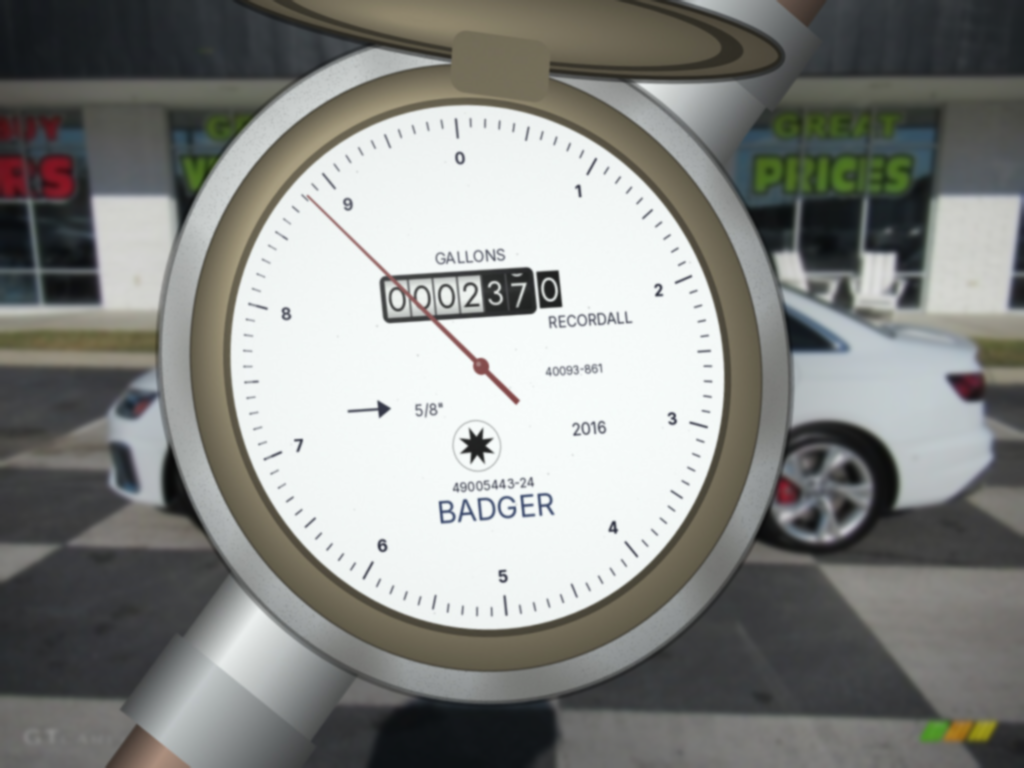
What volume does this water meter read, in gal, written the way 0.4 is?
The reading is 2368.8
